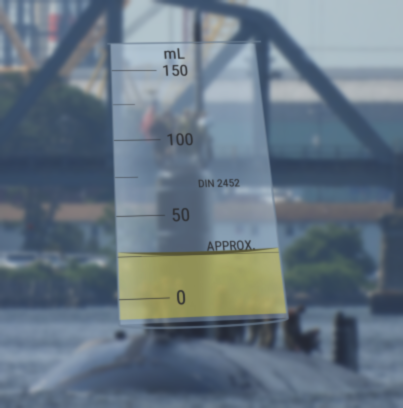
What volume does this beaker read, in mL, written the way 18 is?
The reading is 25
